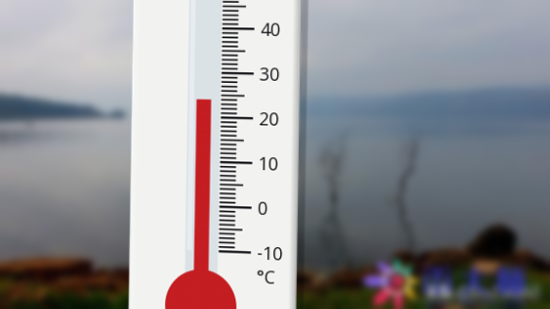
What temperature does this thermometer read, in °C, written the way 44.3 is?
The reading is 24
